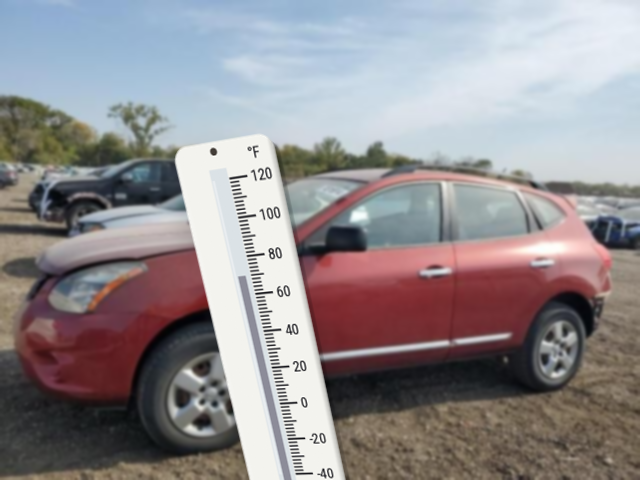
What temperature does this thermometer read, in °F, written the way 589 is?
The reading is 70
